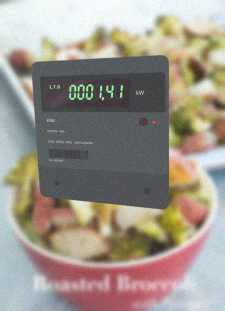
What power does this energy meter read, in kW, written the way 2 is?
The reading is 1.41
